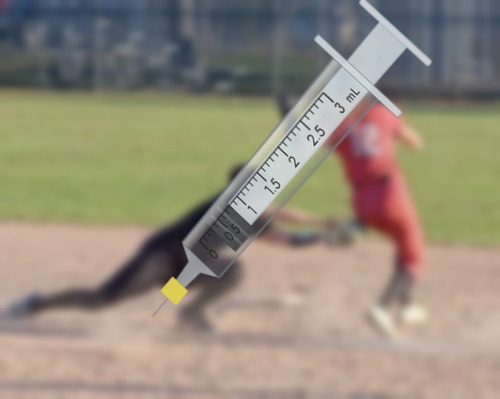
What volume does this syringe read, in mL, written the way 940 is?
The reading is 0.3
